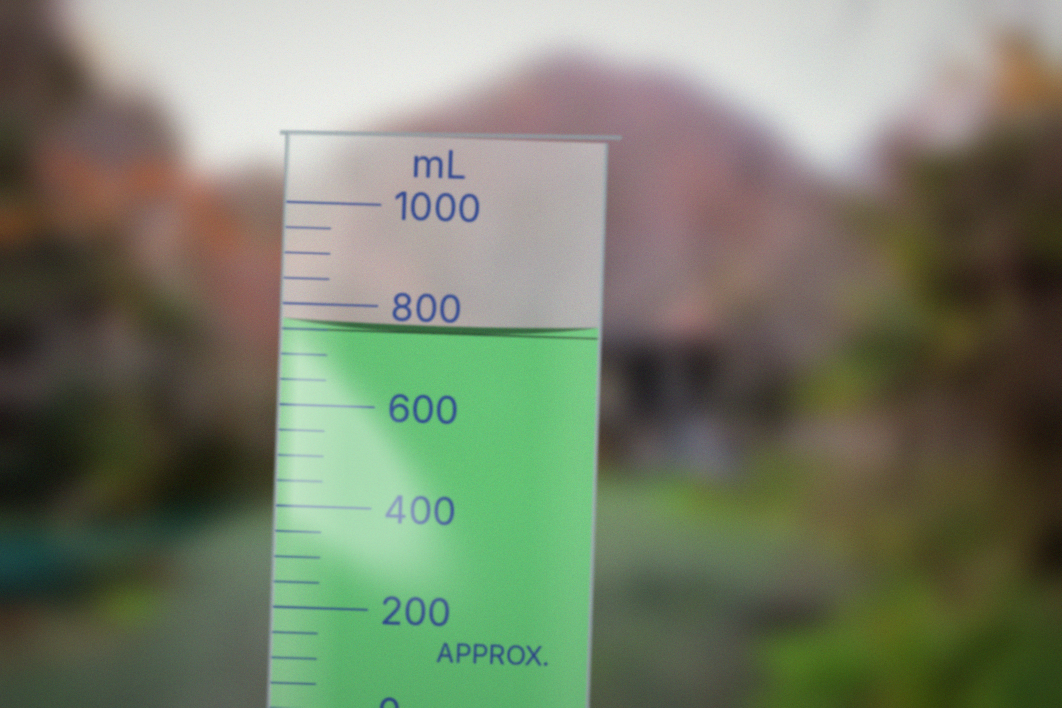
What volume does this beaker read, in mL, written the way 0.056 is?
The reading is 750
